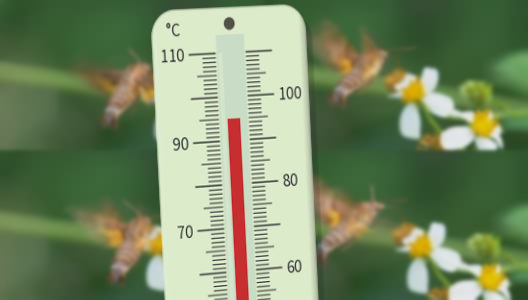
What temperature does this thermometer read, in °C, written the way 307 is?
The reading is 95
